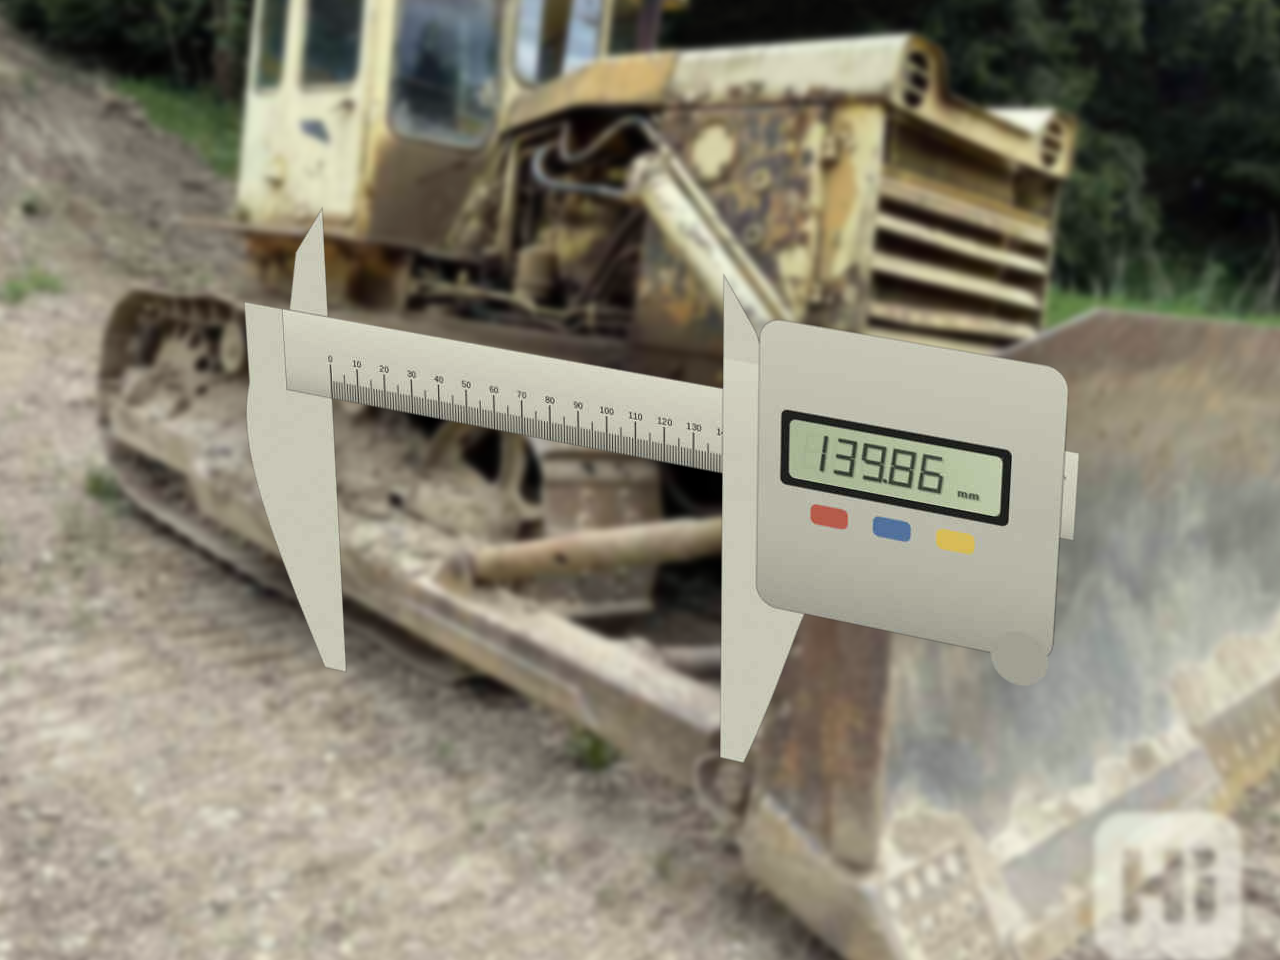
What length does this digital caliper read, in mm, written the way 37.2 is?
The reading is 139.86
